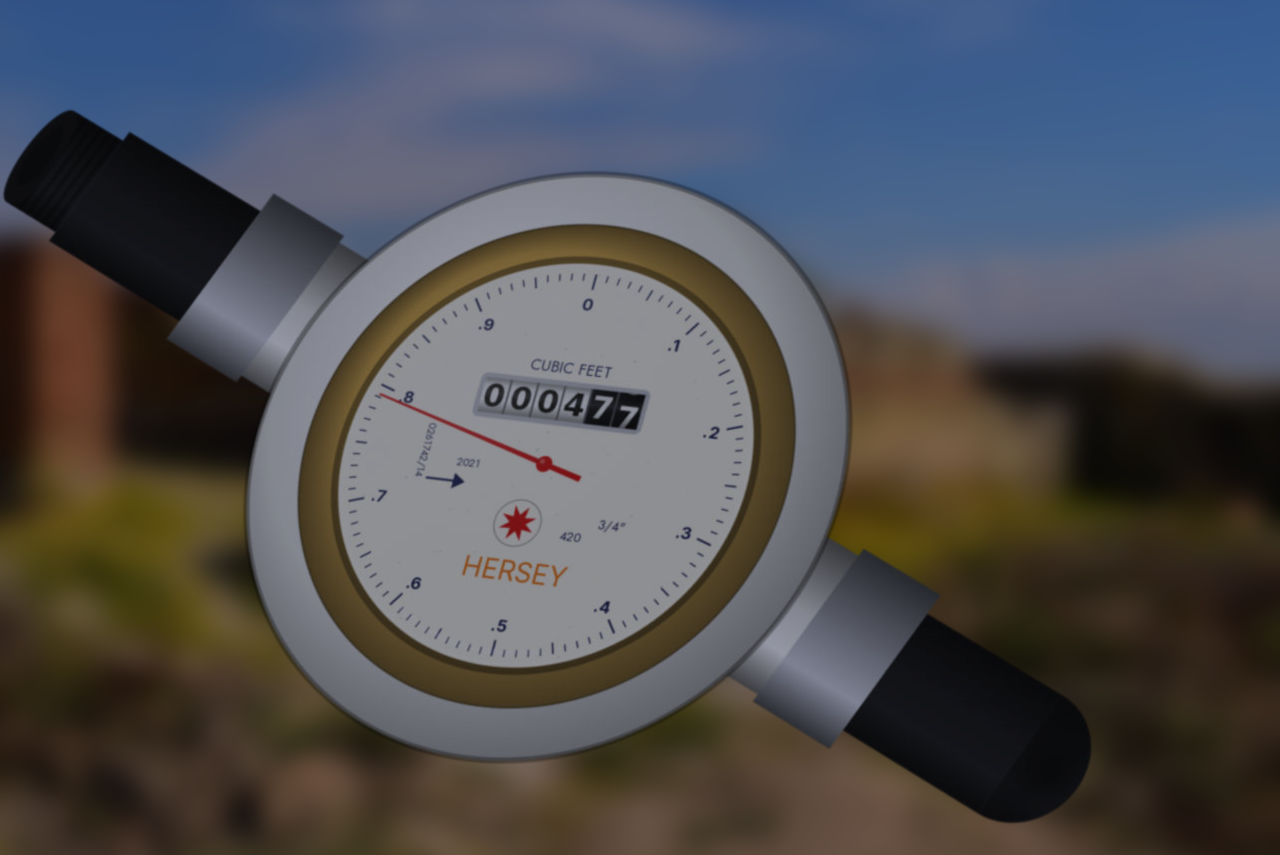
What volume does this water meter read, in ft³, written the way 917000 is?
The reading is 476.79
